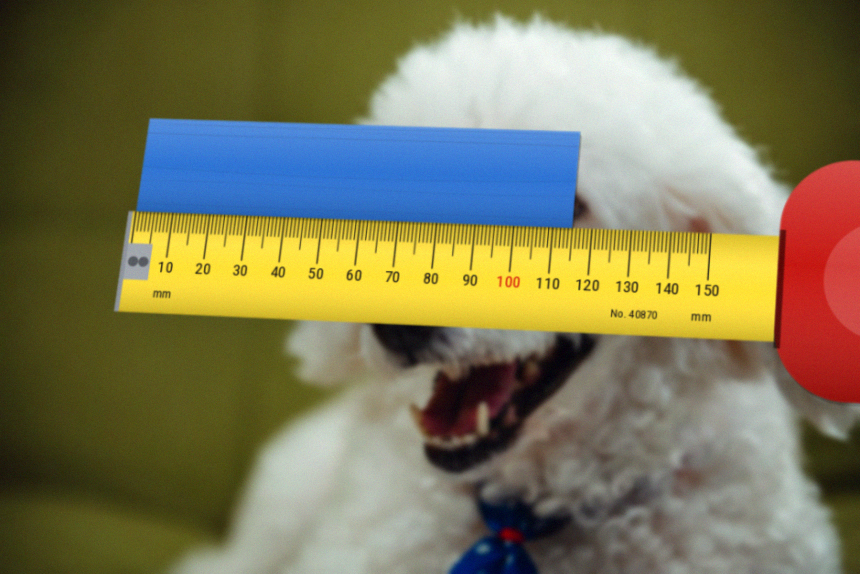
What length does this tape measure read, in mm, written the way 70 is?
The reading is 115
